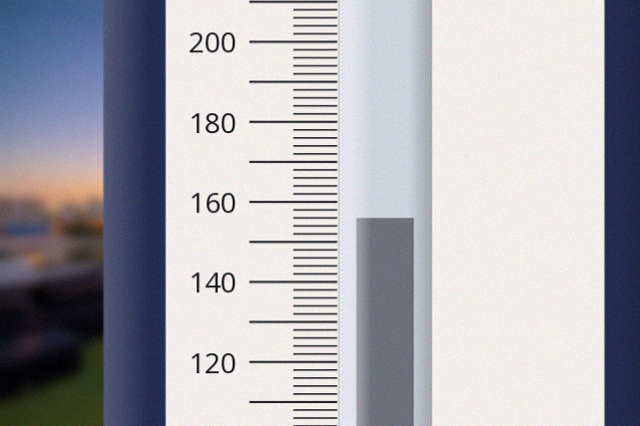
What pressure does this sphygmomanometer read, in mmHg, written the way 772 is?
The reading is 156
